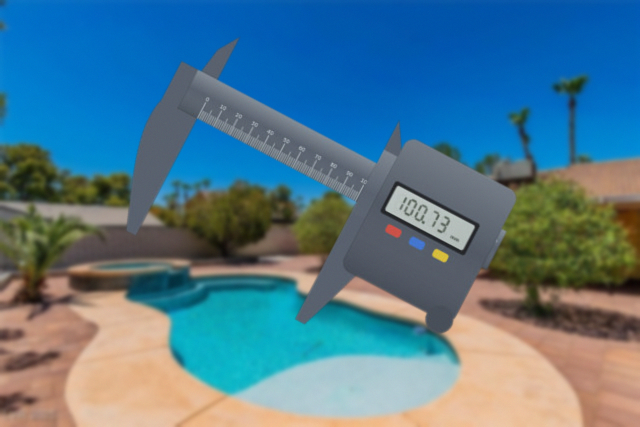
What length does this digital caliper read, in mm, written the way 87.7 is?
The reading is 100.73
